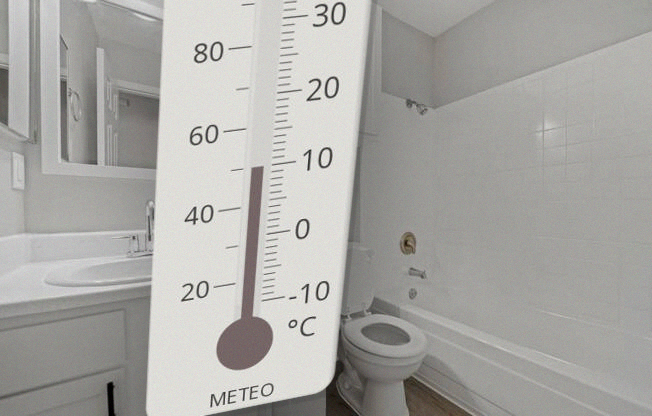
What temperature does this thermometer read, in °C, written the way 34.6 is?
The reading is 10
